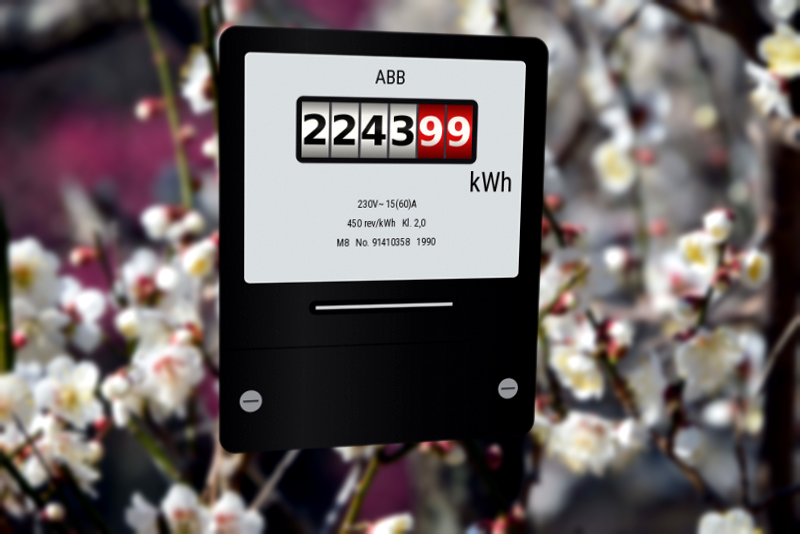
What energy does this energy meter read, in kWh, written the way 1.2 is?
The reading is 2243.99
